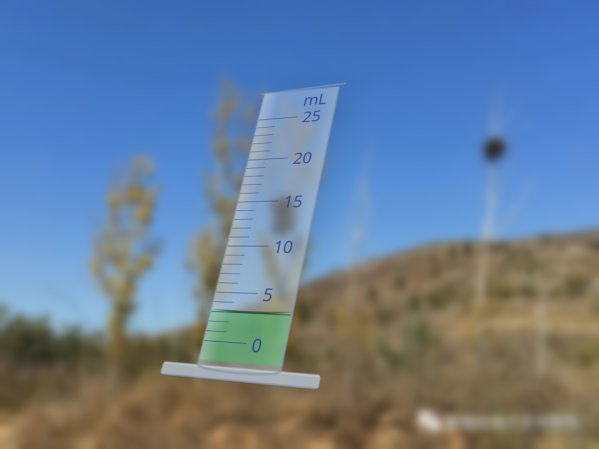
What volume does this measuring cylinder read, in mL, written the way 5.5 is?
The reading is 3
